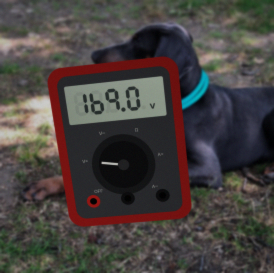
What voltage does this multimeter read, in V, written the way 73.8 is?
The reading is 169.0
